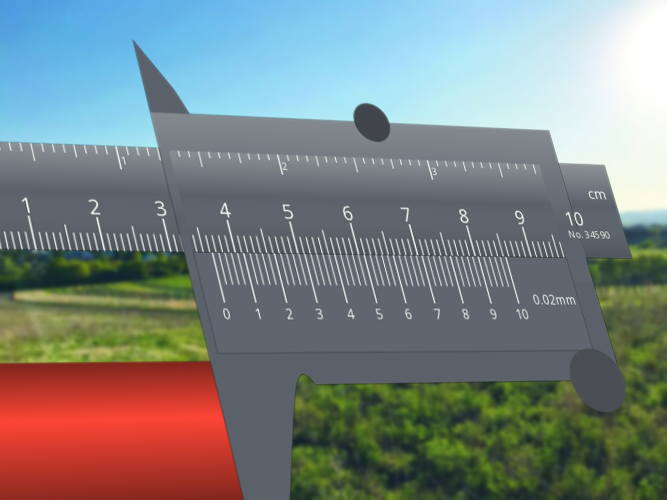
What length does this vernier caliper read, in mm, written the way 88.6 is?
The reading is 36.4
